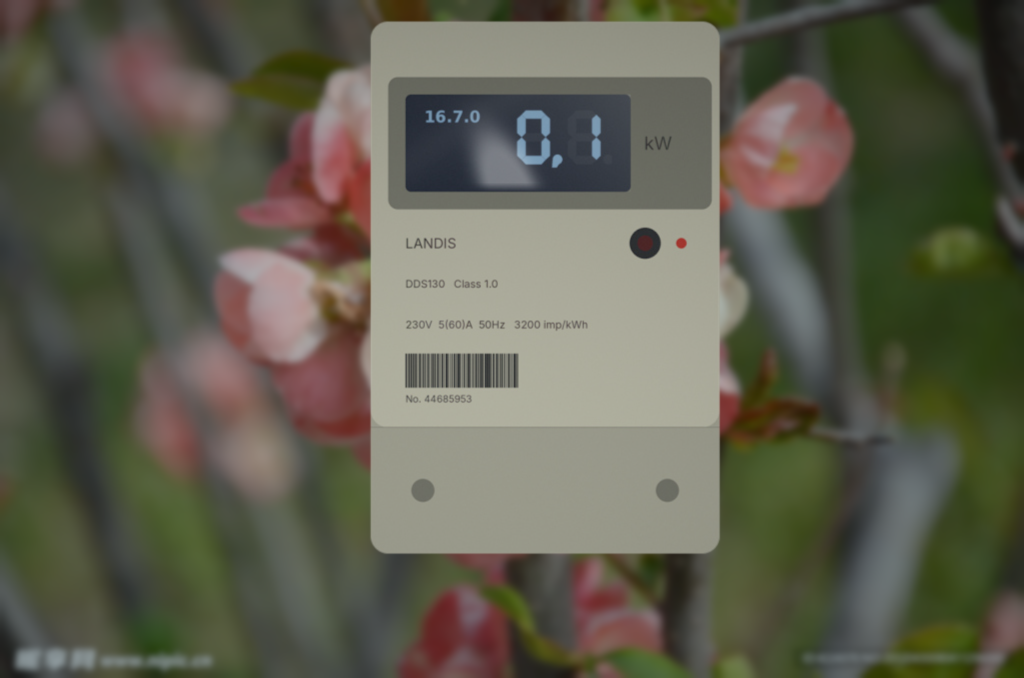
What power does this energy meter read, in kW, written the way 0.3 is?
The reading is 0.1
